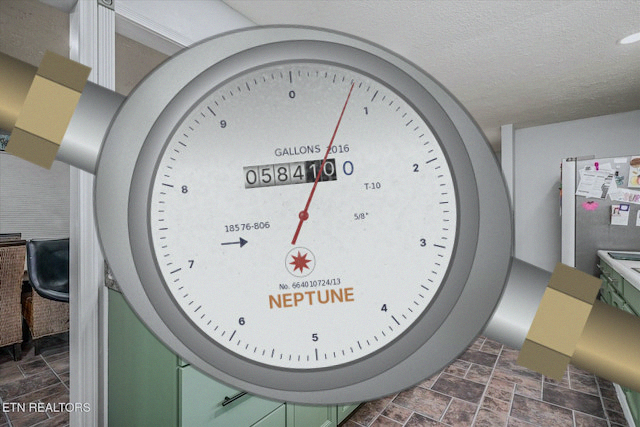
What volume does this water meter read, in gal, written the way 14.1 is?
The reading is 584100.7
